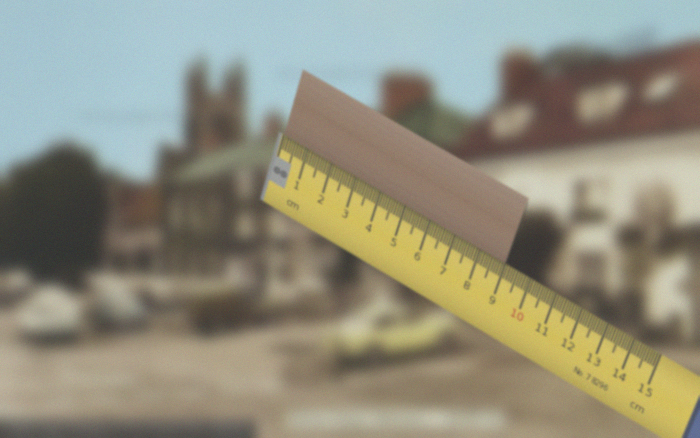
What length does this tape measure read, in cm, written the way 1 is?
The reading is 9
